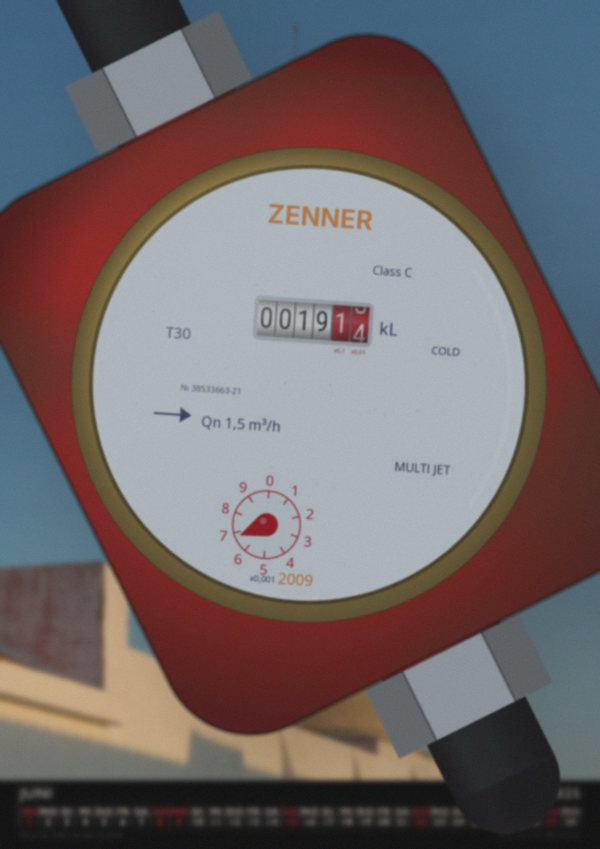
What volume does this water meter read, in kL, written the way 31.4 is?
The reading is 19.136
